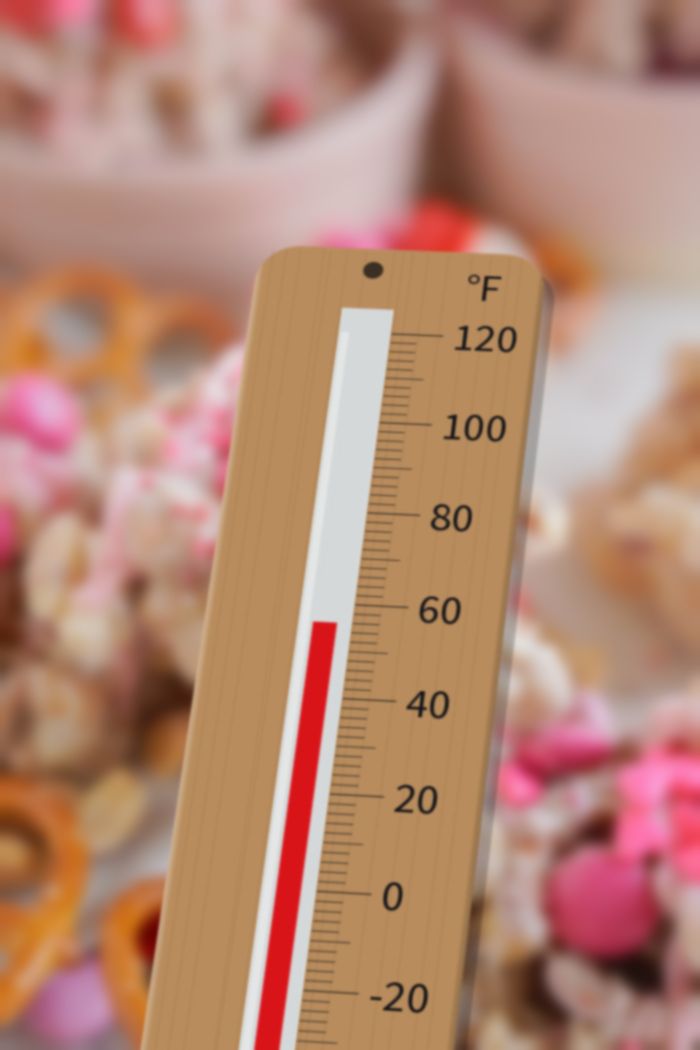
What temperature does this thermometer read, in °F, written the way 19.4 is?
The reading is 56
